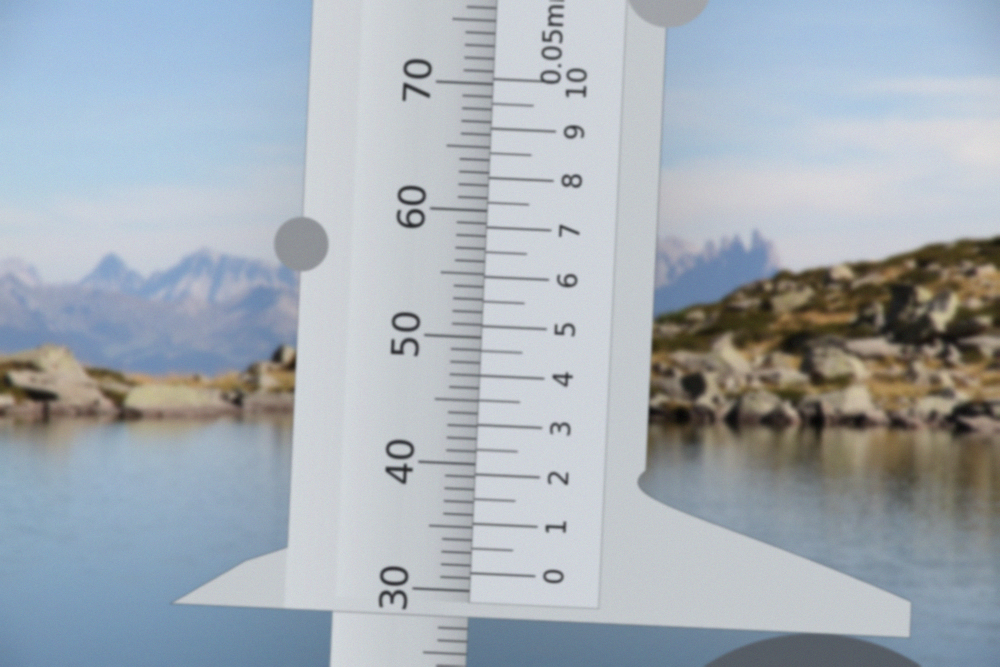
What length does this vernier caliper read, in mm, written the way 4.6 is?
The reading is 31.4
